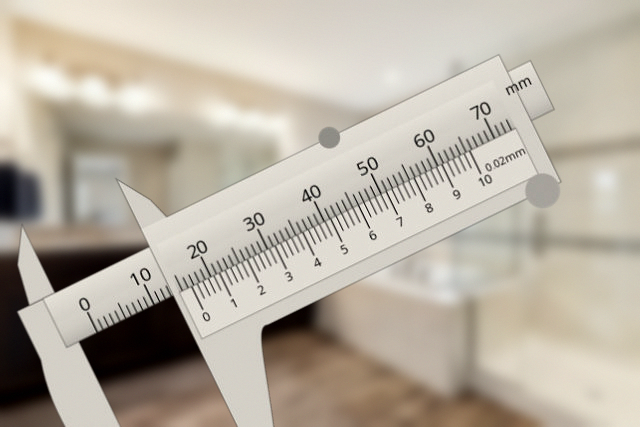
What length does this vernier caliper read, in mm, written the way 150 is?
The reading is 16.6
